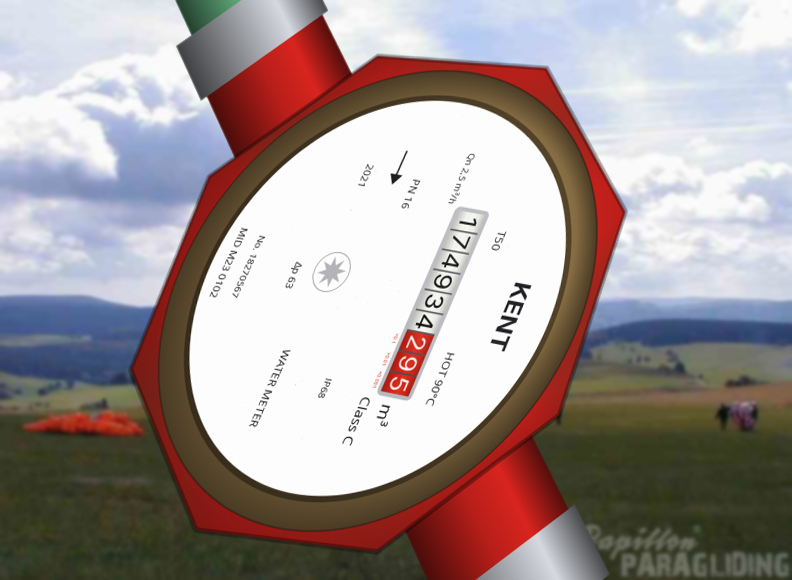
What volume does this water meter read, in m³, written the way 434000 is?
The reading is 174934.295
